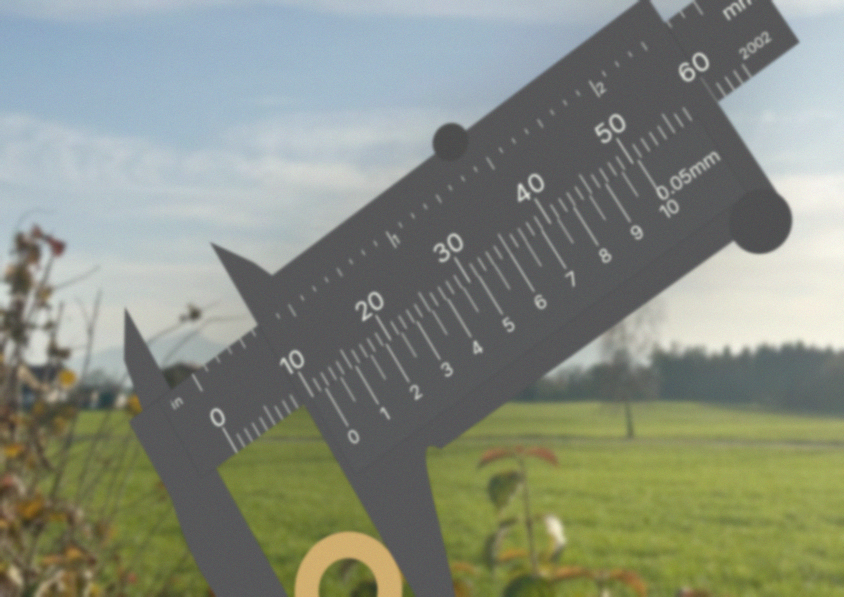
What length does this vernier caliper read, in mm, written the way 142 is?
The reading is 11.6
